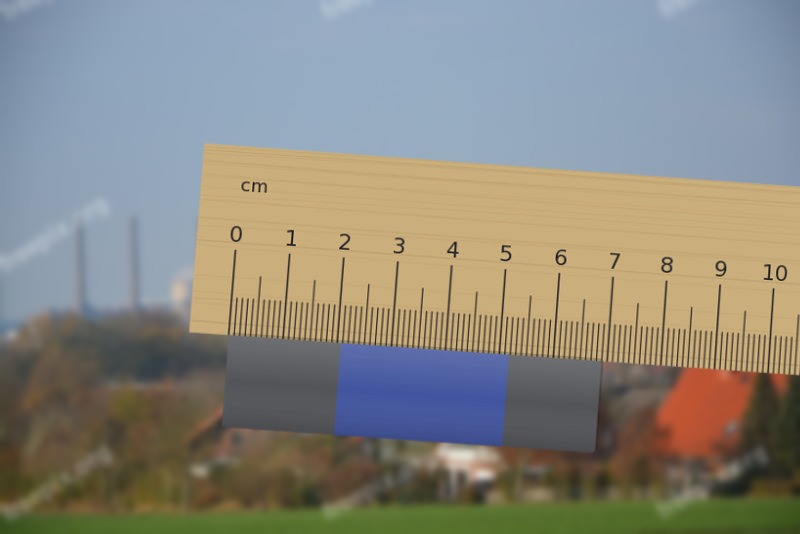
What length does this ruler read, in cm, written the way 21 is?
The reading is 6.9
